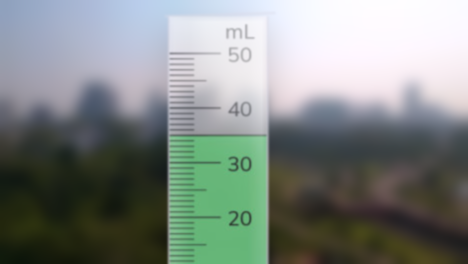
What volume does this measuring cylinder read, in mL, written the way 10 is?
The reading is 35
